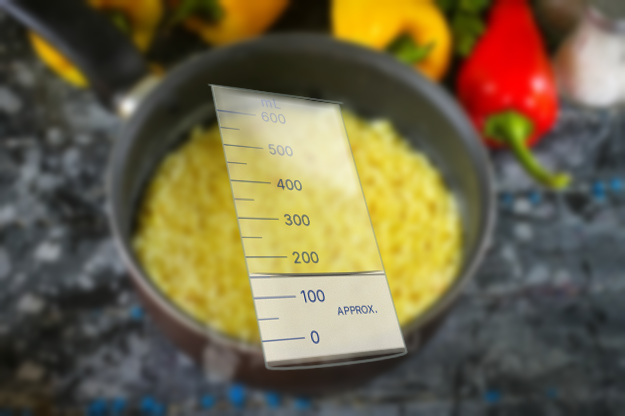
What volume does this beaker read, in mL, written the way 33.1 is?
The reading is 150
